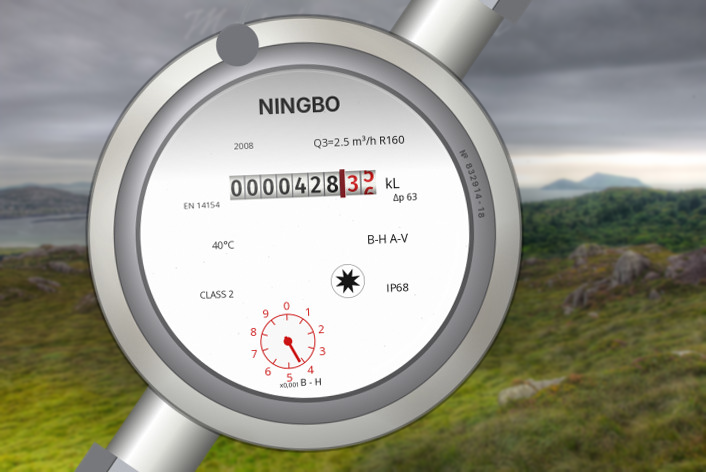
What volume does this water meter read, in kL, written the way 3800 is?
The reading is 428.354
